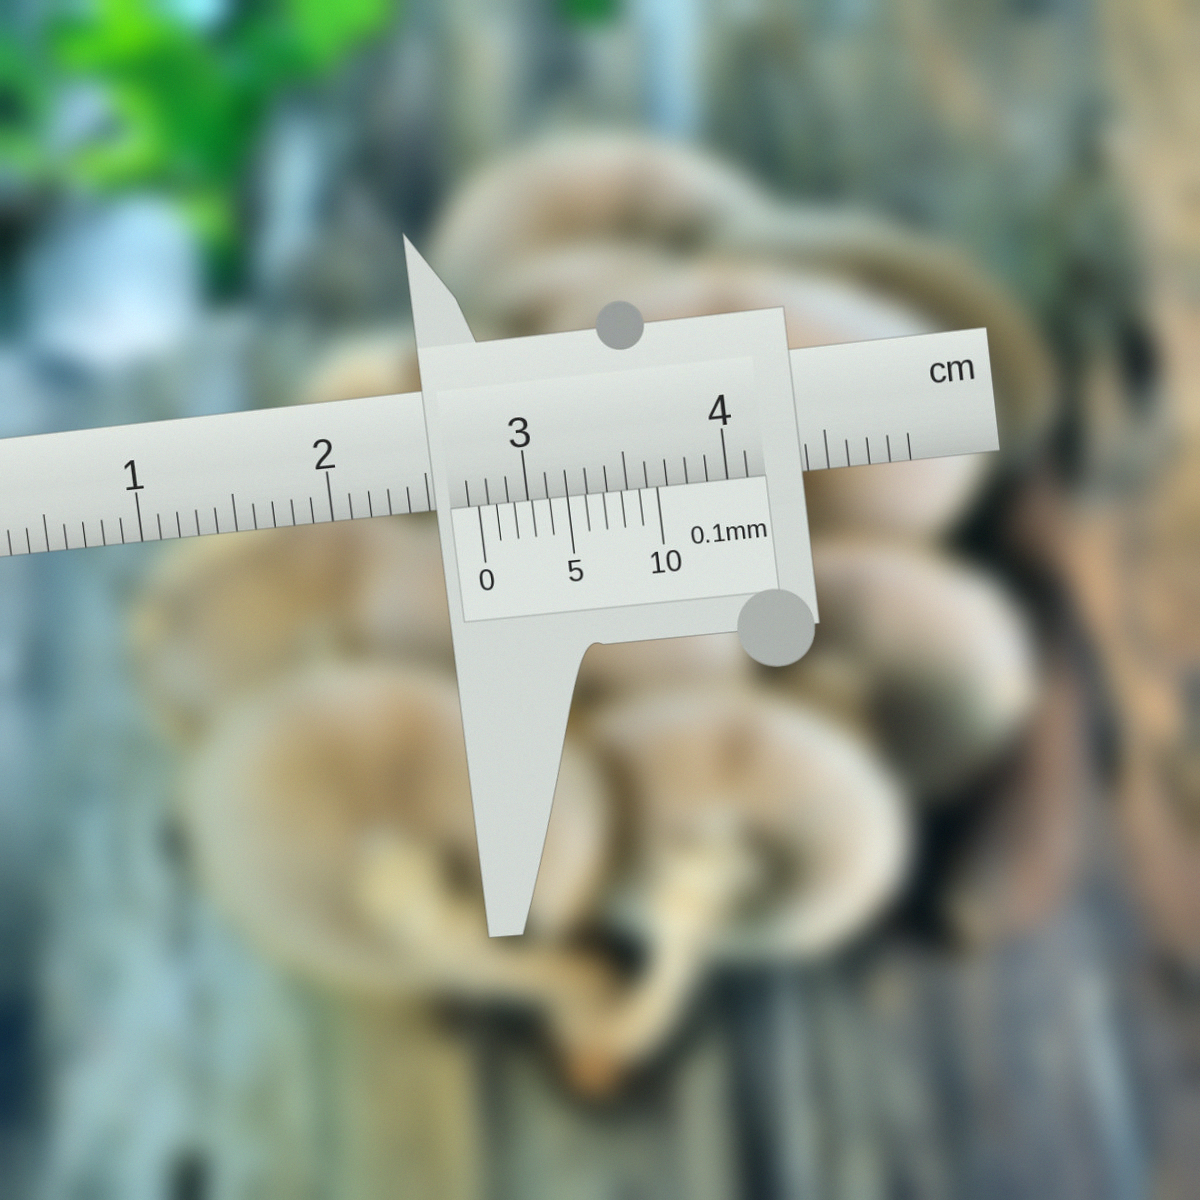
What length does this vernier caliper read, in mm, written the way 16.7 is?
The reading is 27.5
